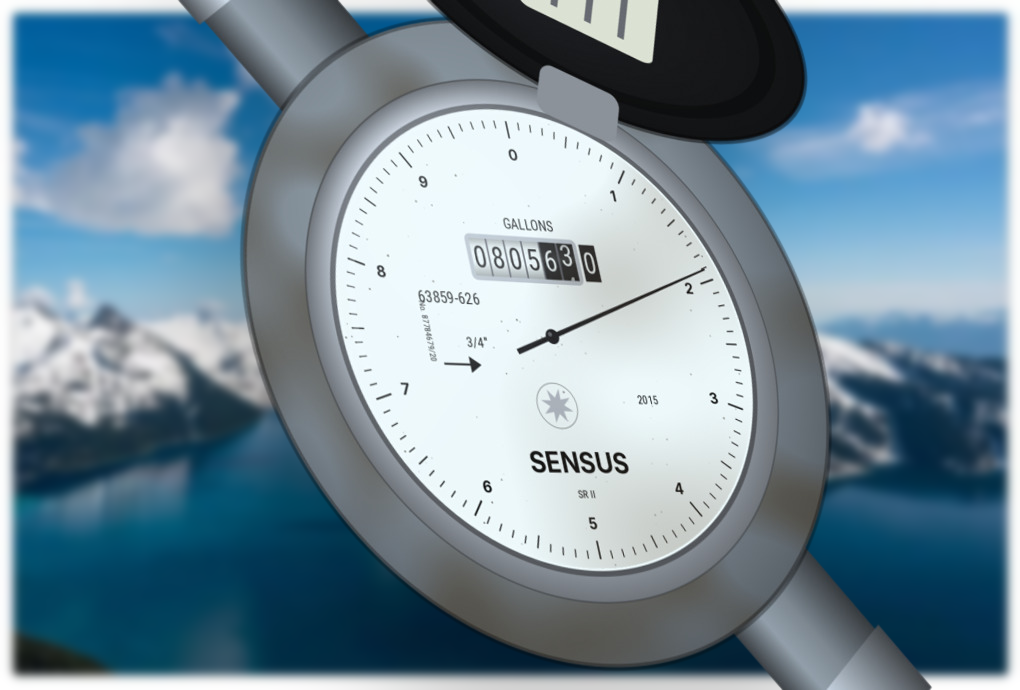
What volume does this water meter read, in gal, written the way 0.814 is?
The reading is 805631.9
